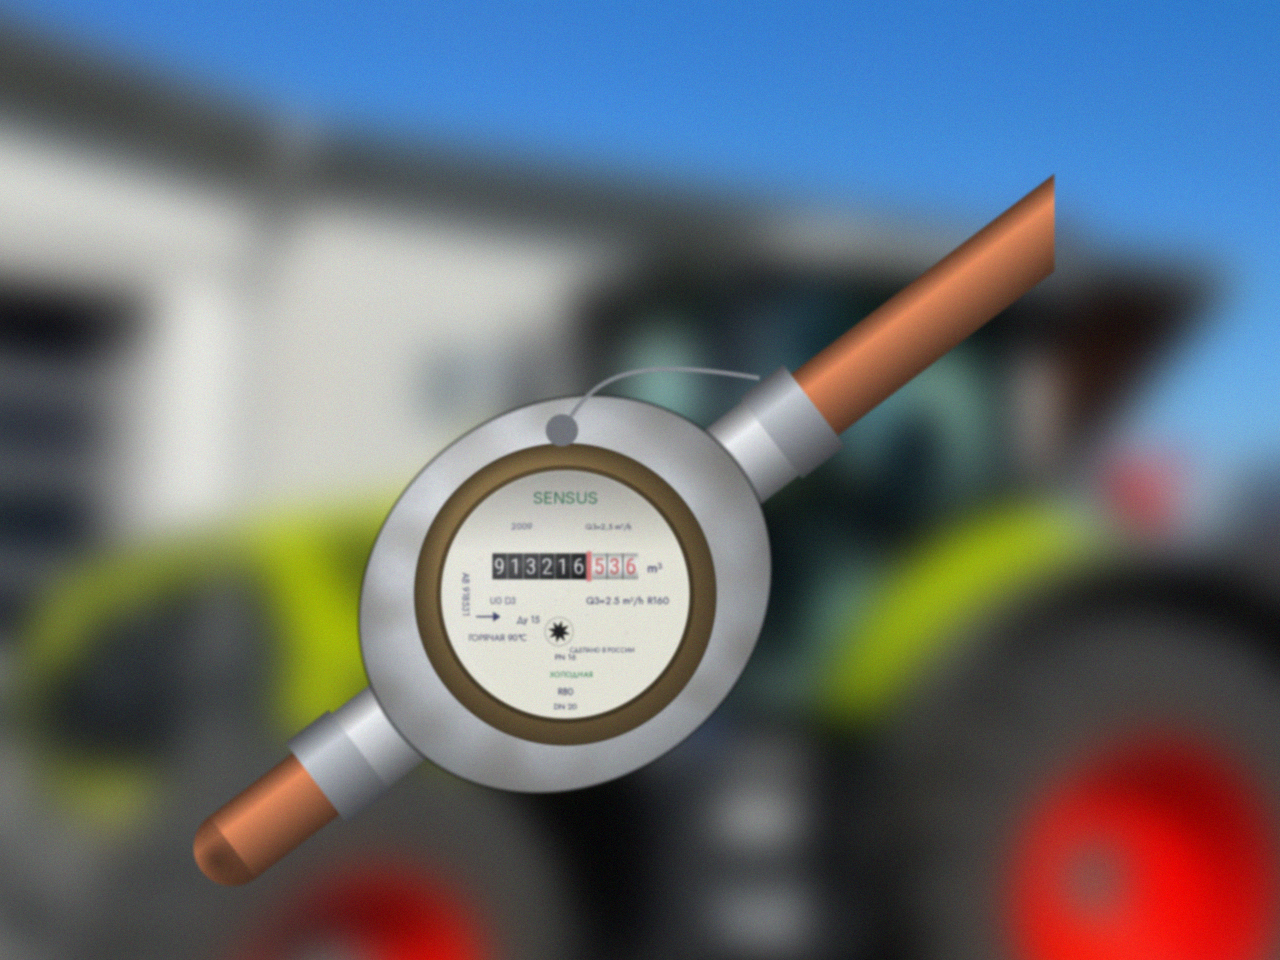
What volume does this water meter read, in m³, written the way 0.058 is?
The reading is 913216.536
